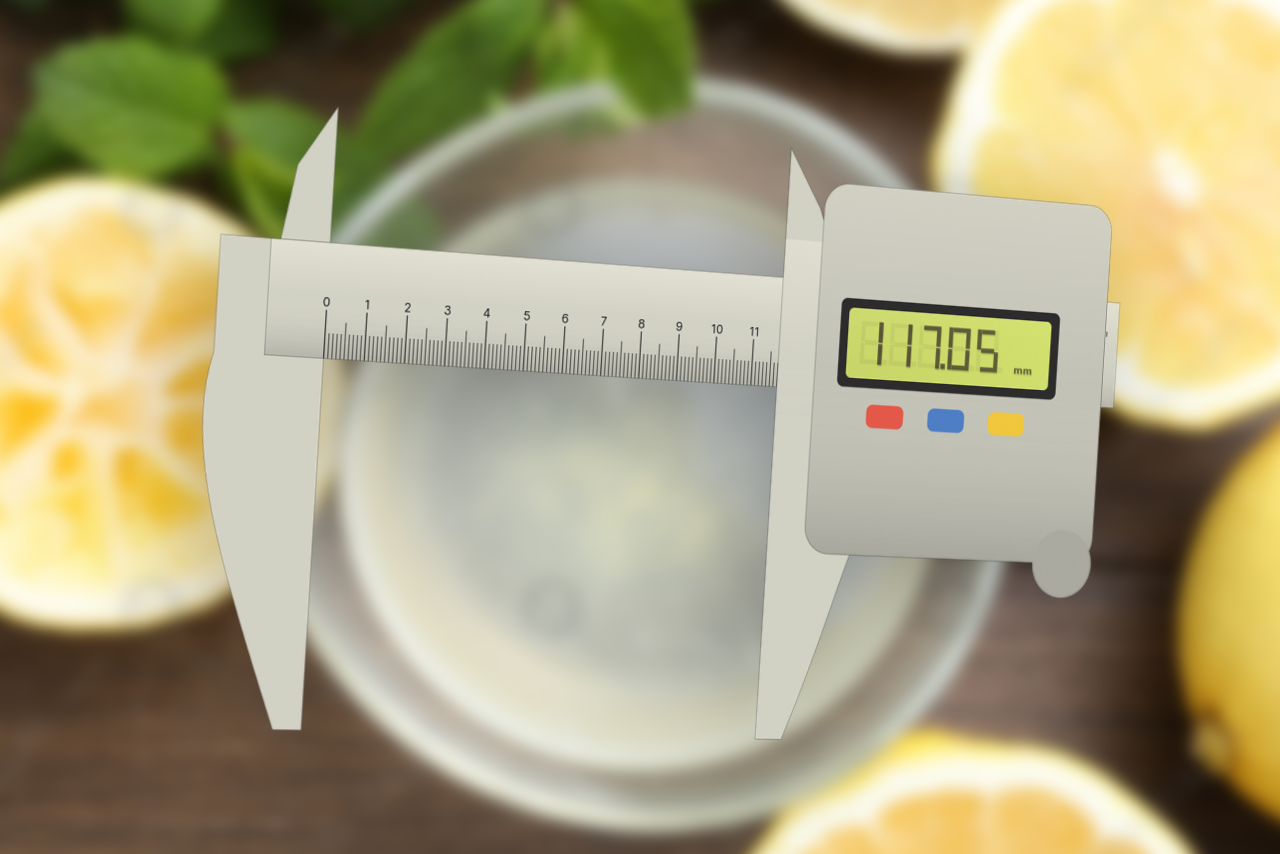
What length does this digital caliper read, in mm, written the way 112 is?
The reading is 117.05
